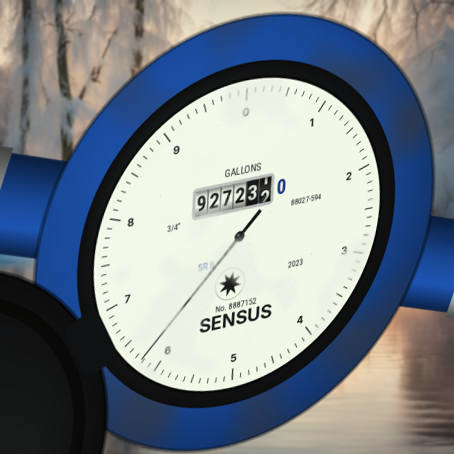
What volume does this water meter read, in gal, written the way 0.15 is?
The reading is 9272316.2
